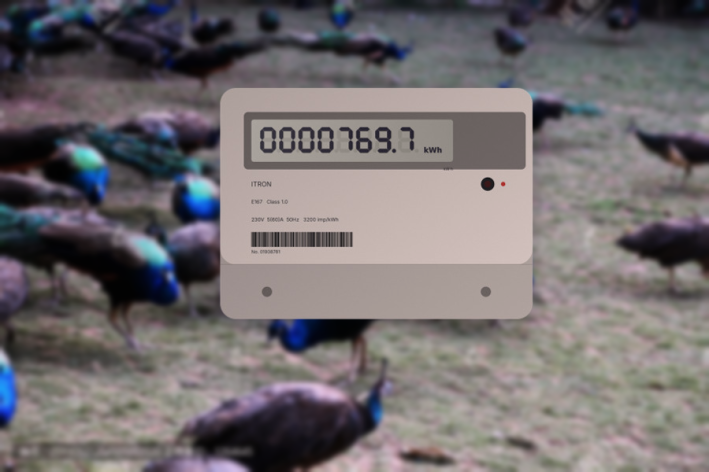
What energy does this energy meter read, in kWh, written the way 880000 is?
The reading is 769.7
